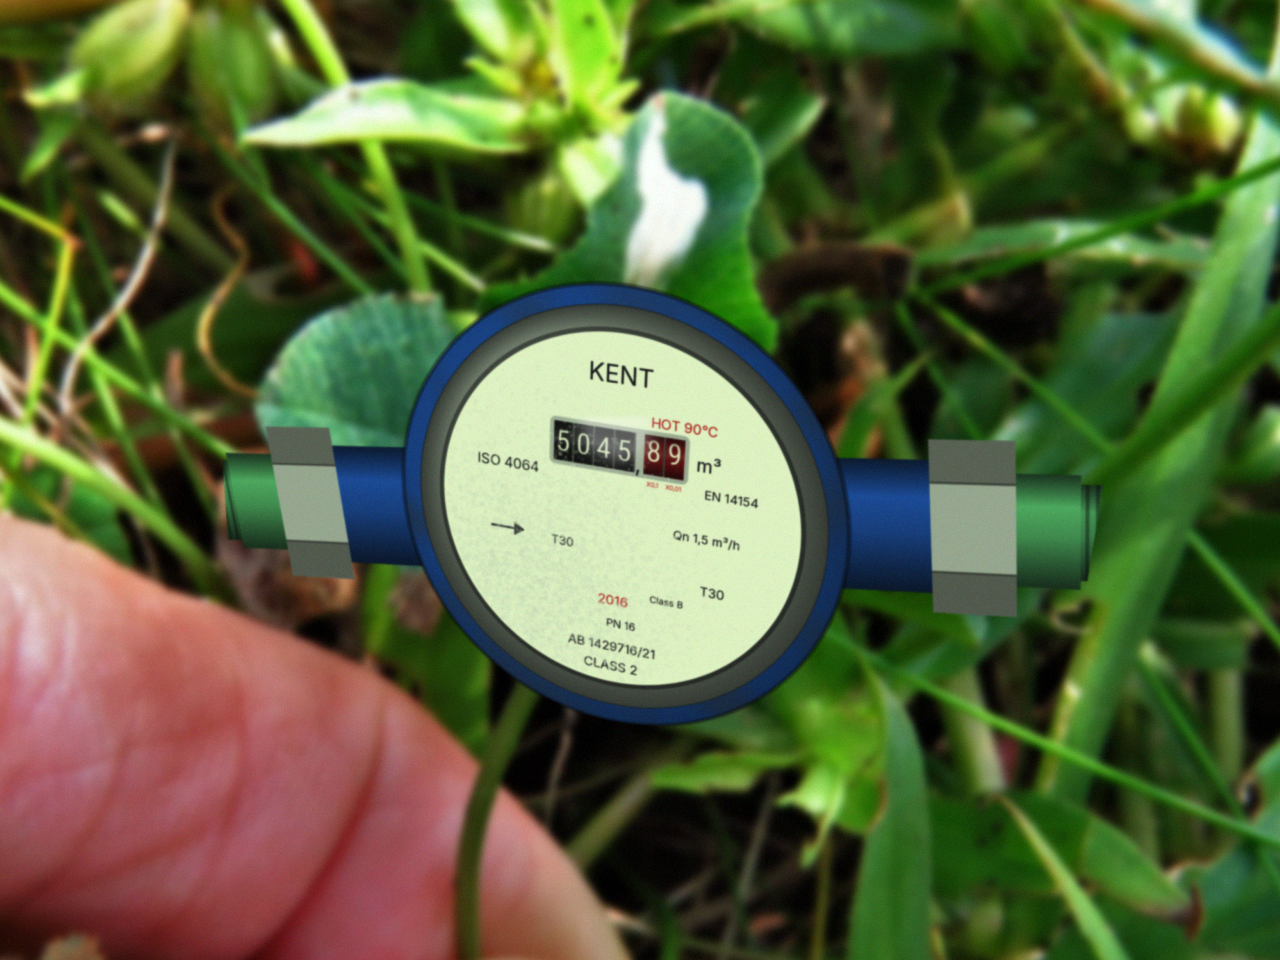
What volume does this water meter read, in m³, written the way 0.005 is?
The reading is 5045.89
